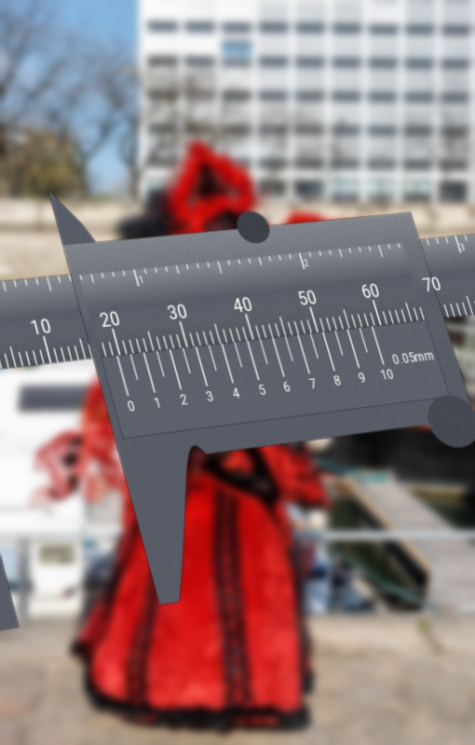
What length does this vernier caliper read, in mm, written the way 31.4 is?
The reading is 19.6
